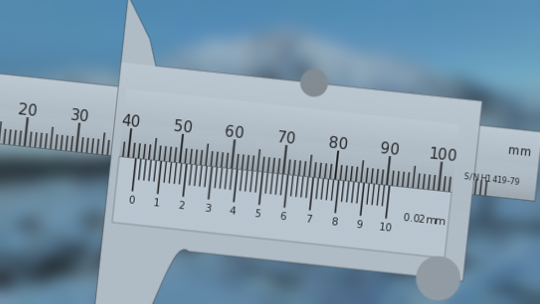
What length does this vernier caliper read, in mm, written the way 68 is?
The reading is 41.5
